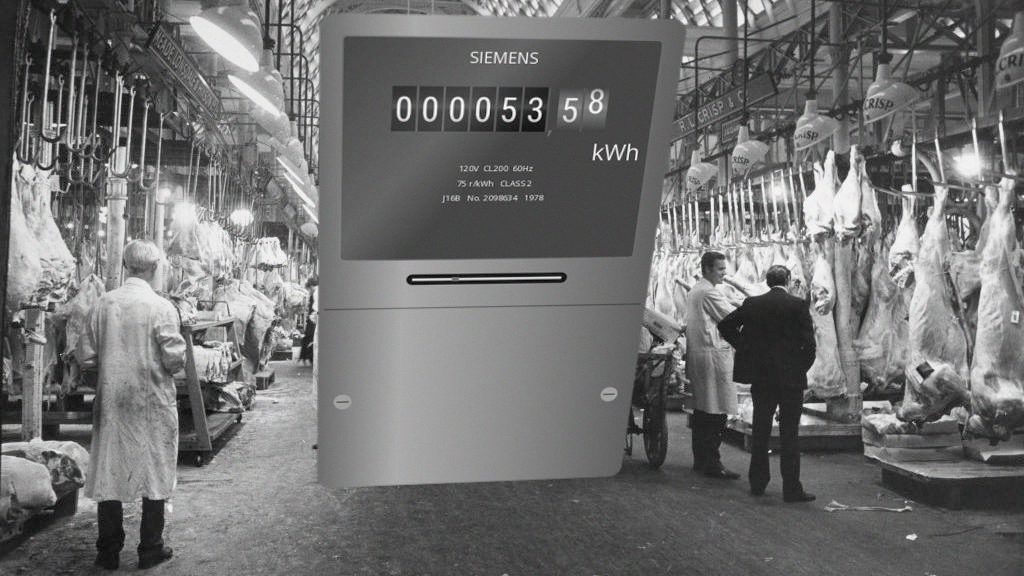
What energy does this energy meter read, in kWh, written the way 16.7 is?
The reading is 53.58
